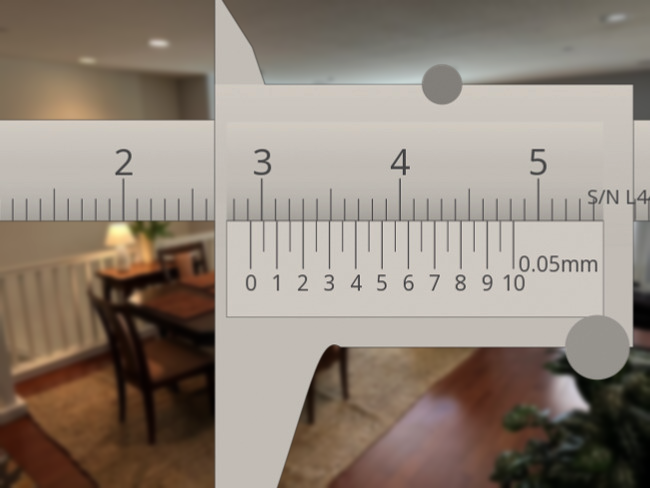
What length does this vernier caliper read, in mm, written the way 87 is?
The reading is 29.2
